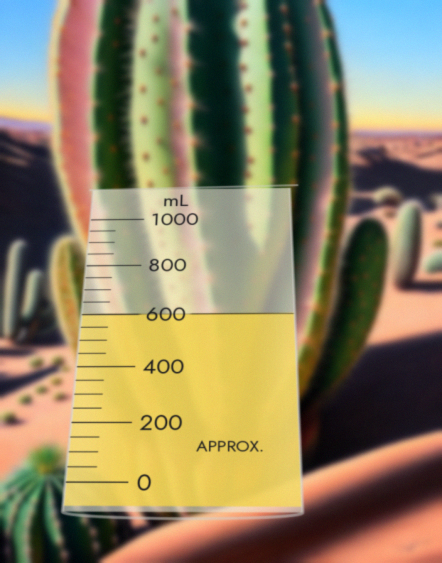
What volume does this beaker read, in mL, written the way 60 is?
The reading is 600
